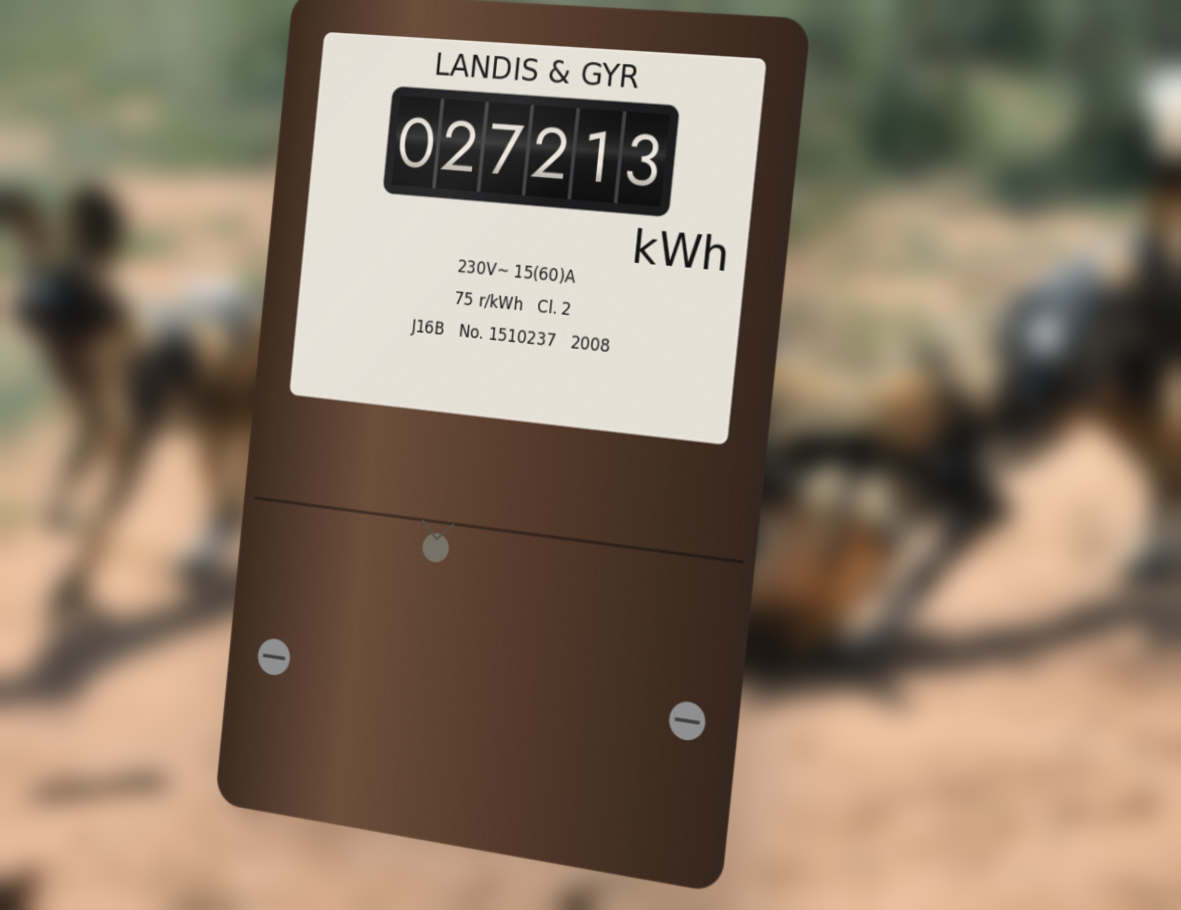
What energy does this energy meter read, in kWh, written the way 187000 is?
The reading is 27213
